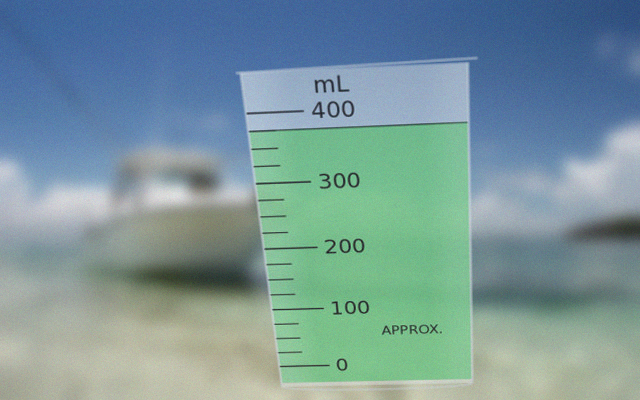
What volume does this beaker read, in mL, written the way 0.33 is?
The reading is 375
